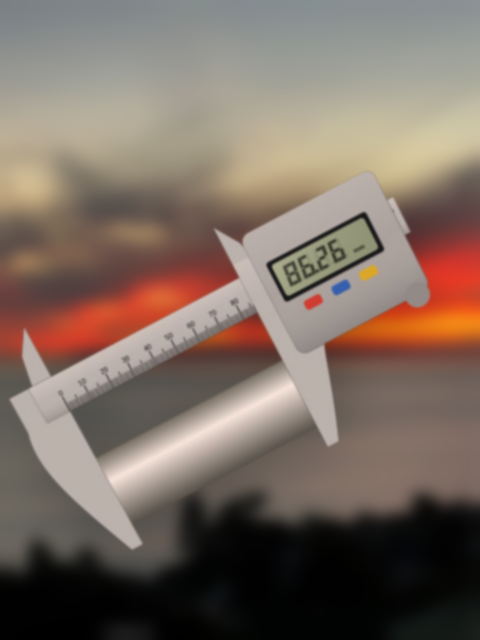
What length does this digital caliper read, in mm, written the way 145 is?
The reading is 86.26
